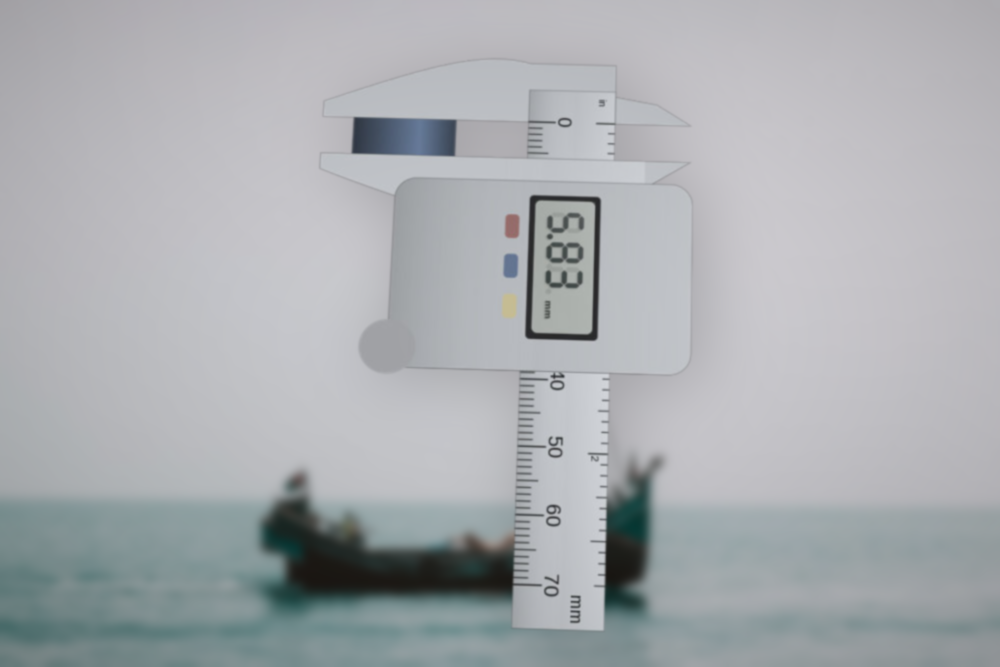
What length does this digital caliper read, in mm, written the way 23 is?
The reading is 5.83
